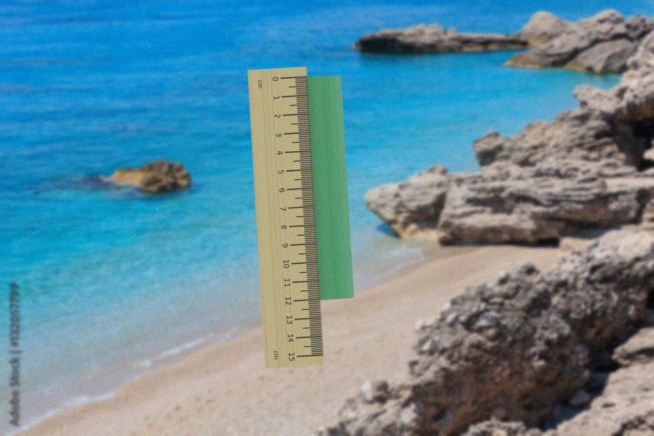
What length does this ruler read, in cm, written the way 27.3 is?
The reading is 12
